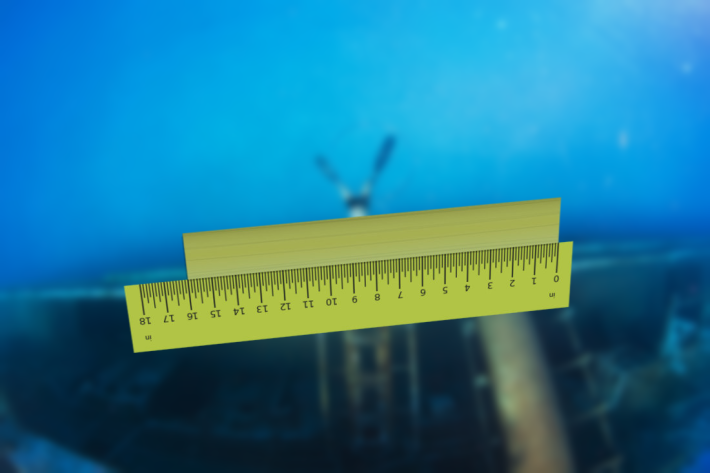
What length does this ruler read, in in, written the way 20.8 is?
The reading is 16
